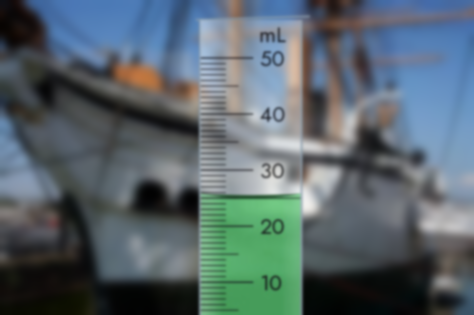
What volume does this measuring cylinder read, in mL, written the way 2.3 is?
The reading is 25
